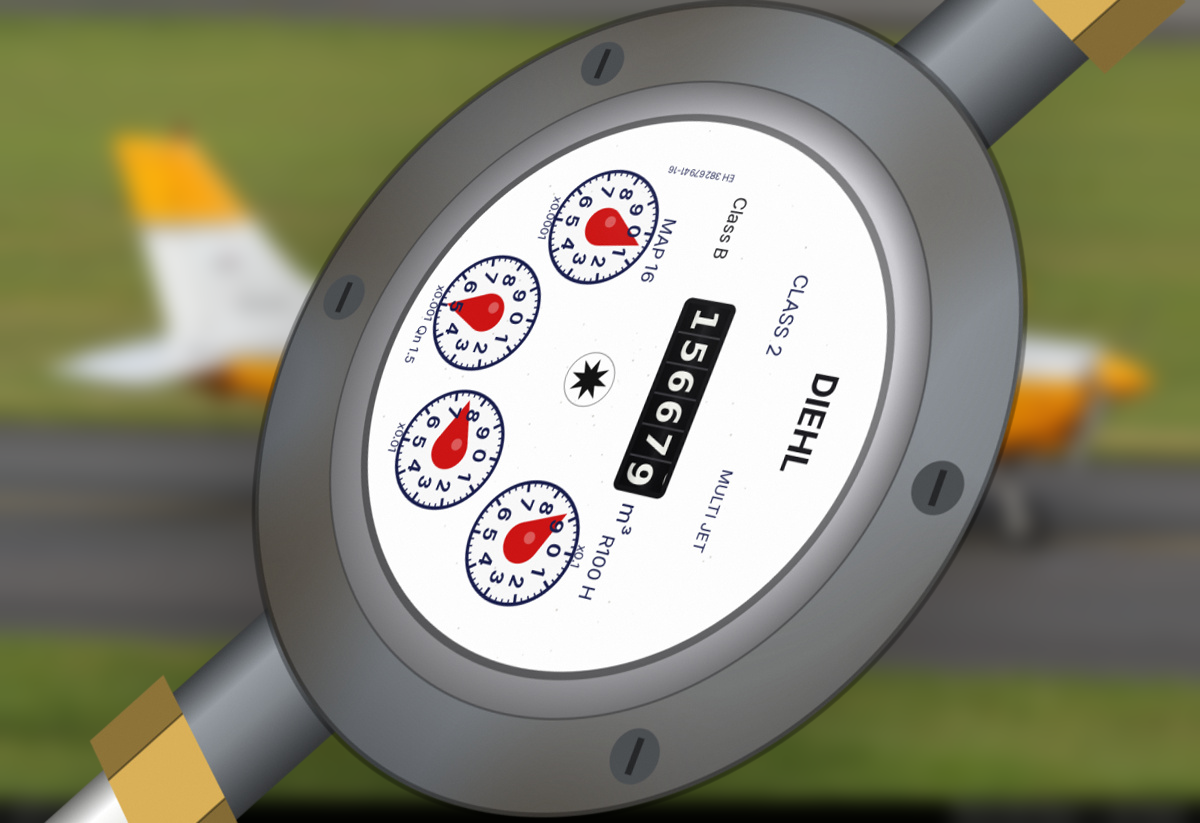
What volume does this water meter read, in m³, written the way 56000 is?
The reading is 156678.8750
